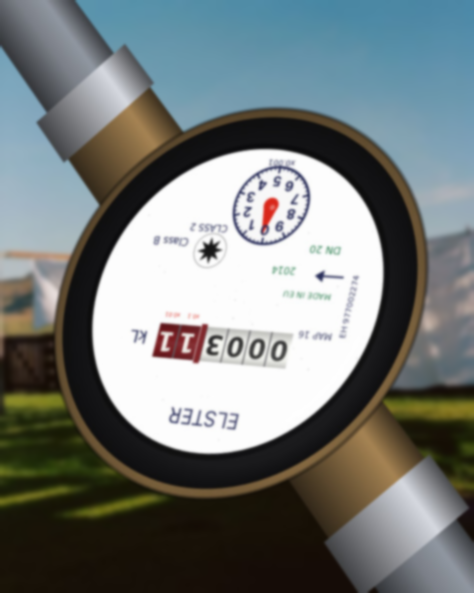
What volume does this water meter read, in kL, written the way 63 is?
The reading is 3.110
